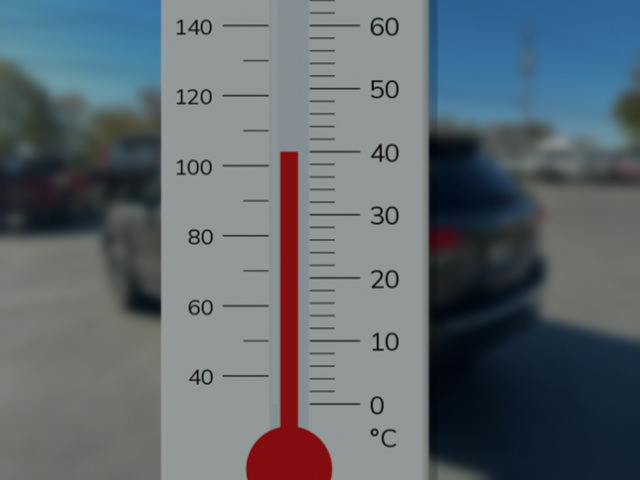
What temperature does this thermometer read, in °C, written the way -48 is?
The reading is 40
